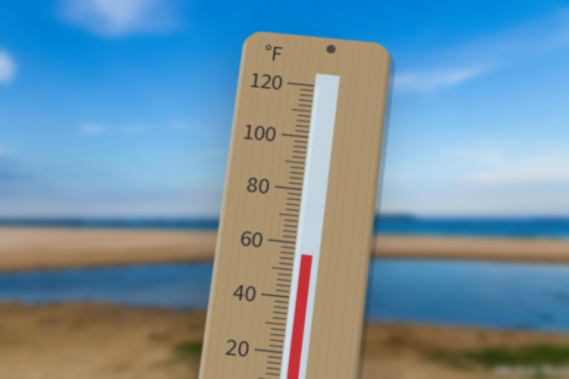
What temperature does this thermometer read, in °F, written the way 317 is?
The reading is 56
